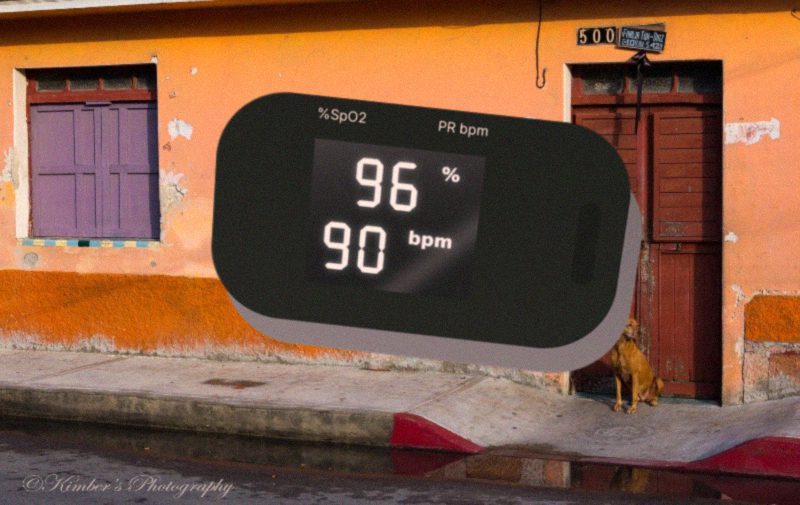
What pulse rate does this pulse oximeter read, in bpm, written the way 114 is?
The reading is 90
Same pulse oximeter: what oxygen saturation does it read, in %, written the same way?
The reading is 96
